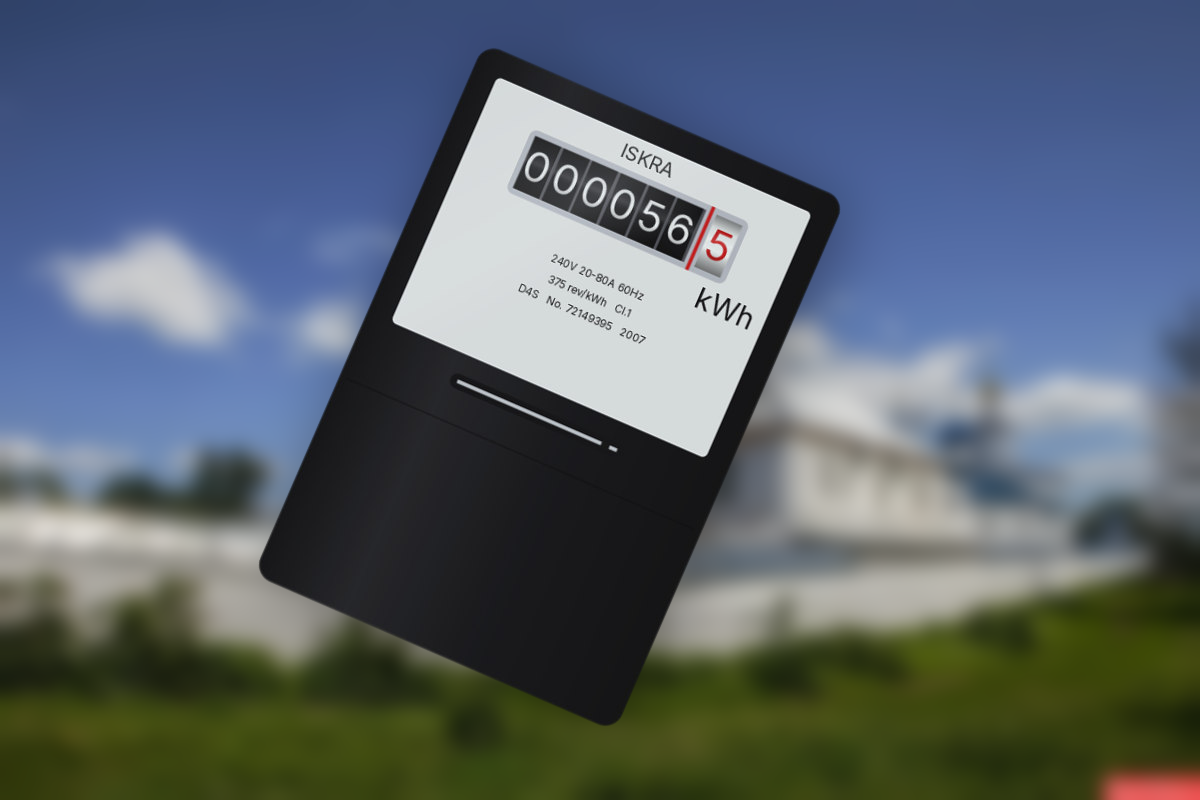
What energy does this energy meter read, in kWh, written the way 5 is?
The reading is 56.5
